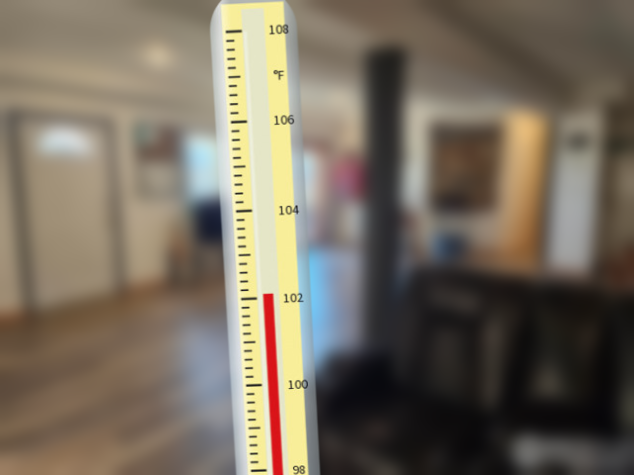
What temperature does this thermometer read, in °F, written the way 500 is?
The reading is 102.1
